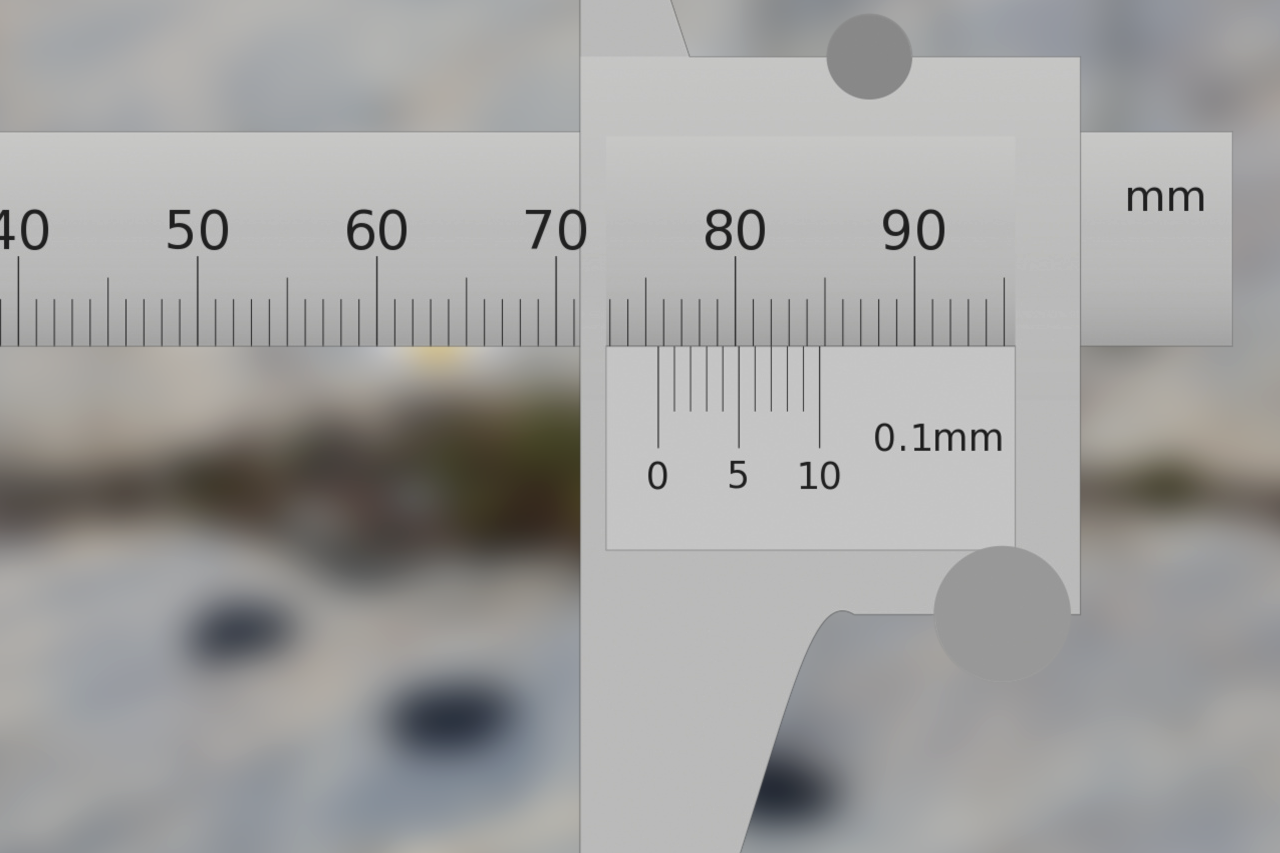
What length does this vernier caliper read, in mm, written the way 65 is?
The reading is 75.7
